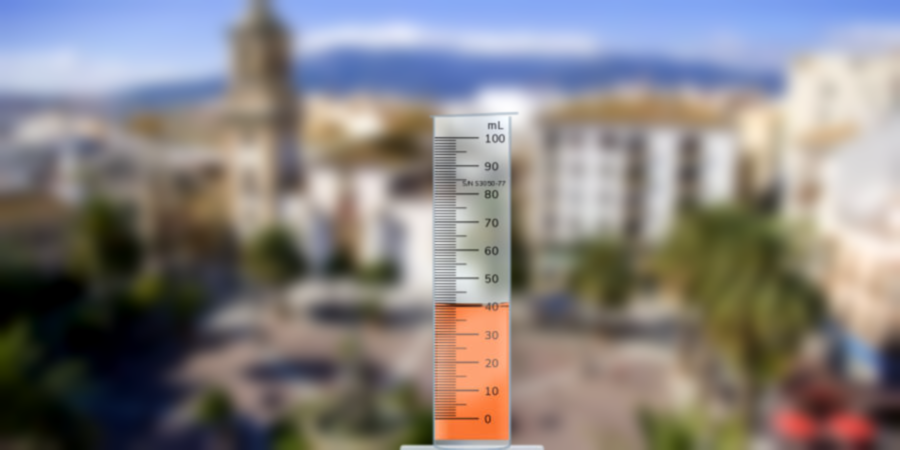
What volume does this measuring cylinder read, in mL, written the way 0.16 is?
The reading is 40
